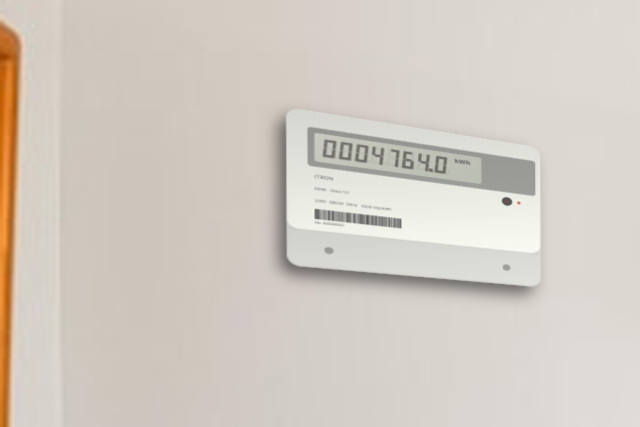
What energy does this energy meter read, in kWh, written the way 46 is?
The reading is 4764.0
